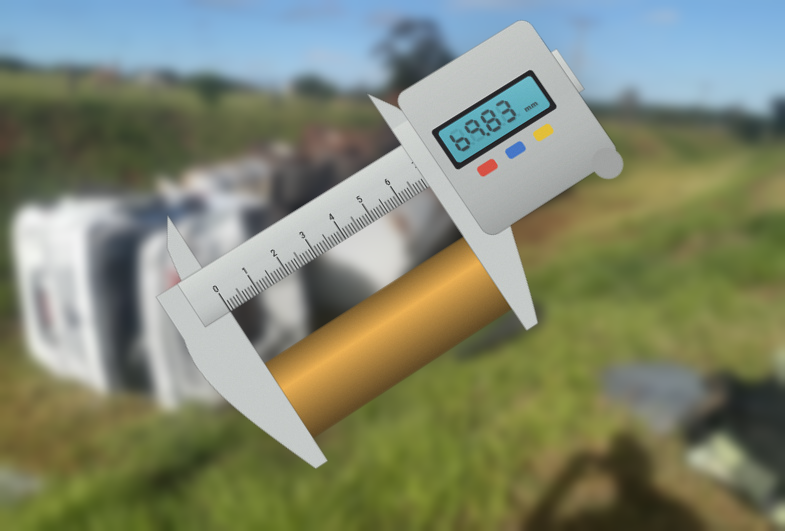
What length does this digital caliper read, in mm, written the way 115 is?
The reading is 69.83
